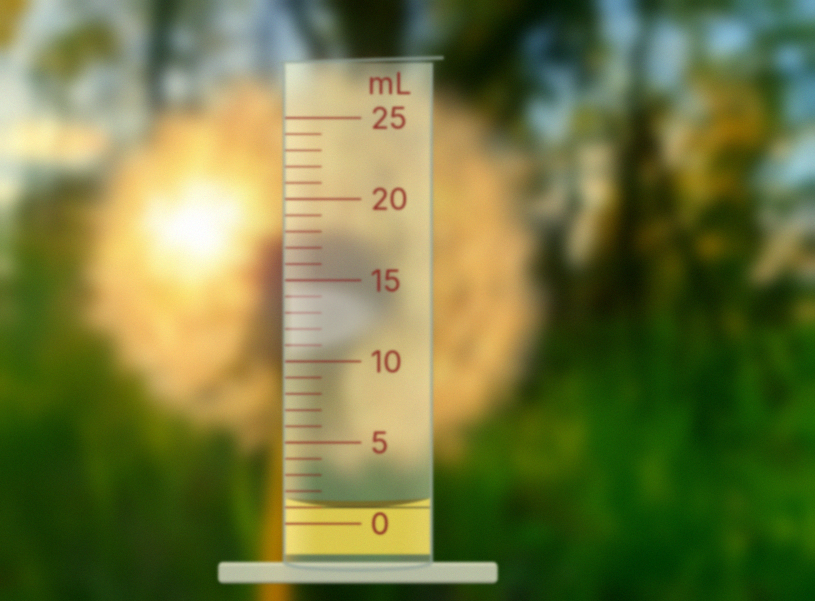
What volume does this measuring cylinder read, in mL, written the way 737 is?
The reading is 1
